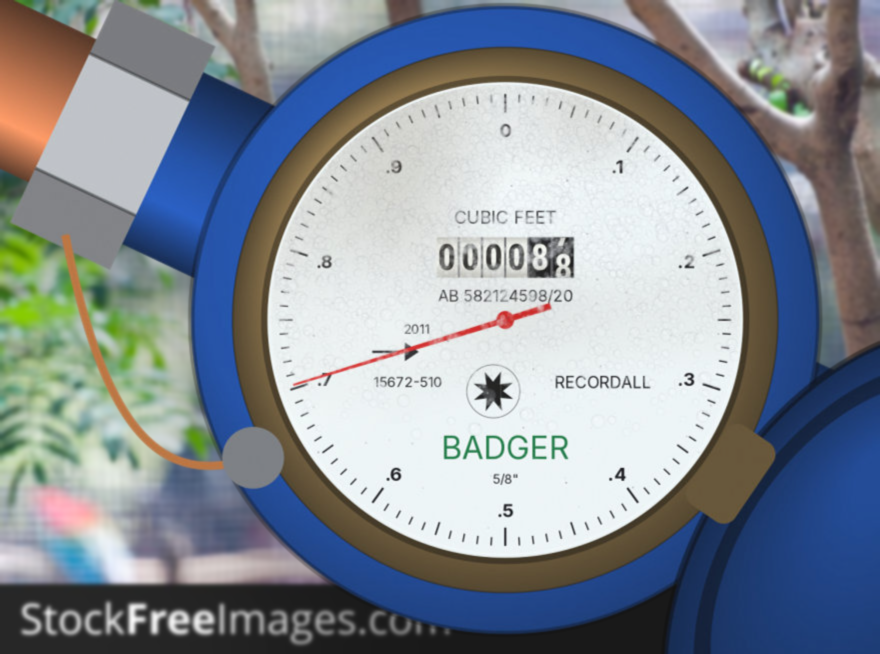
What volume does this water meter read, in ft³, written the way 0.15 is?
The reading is 87.70
